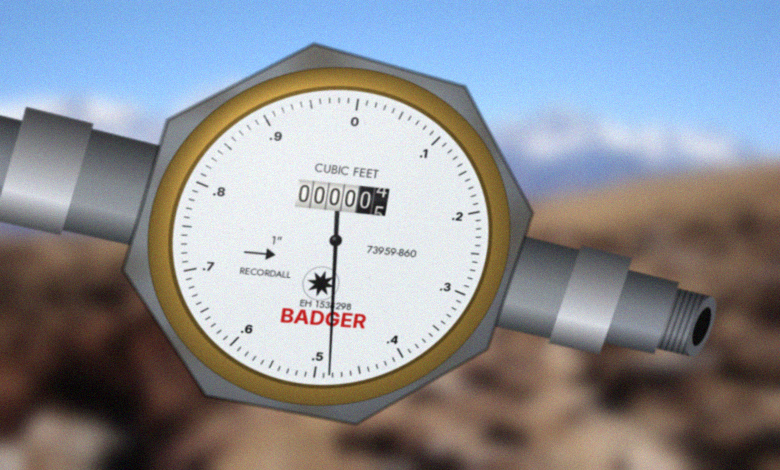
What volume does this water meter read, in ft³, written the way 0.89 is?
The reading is 4.48
